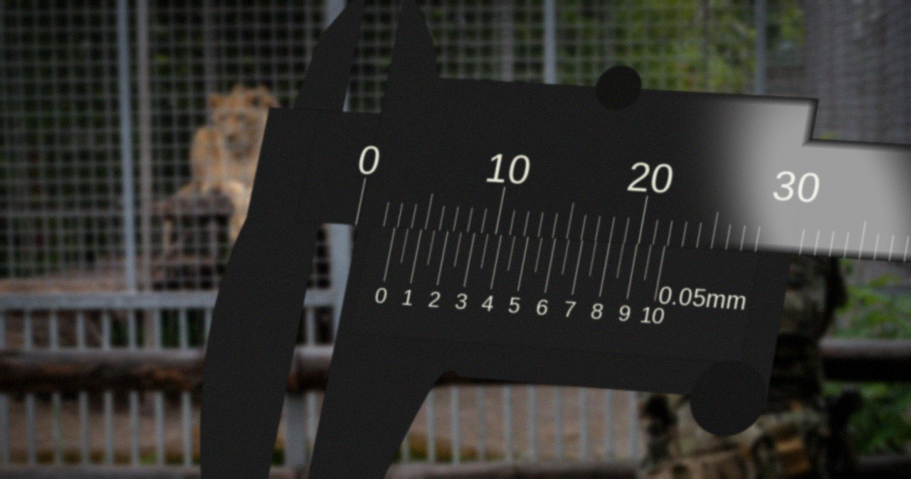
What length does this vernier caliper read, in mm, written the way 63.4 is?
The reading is 2.8
